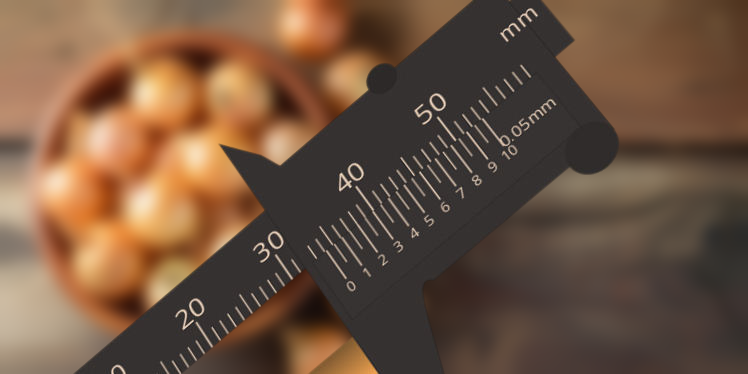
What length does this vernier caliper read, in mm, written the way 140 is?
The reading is 34.2
